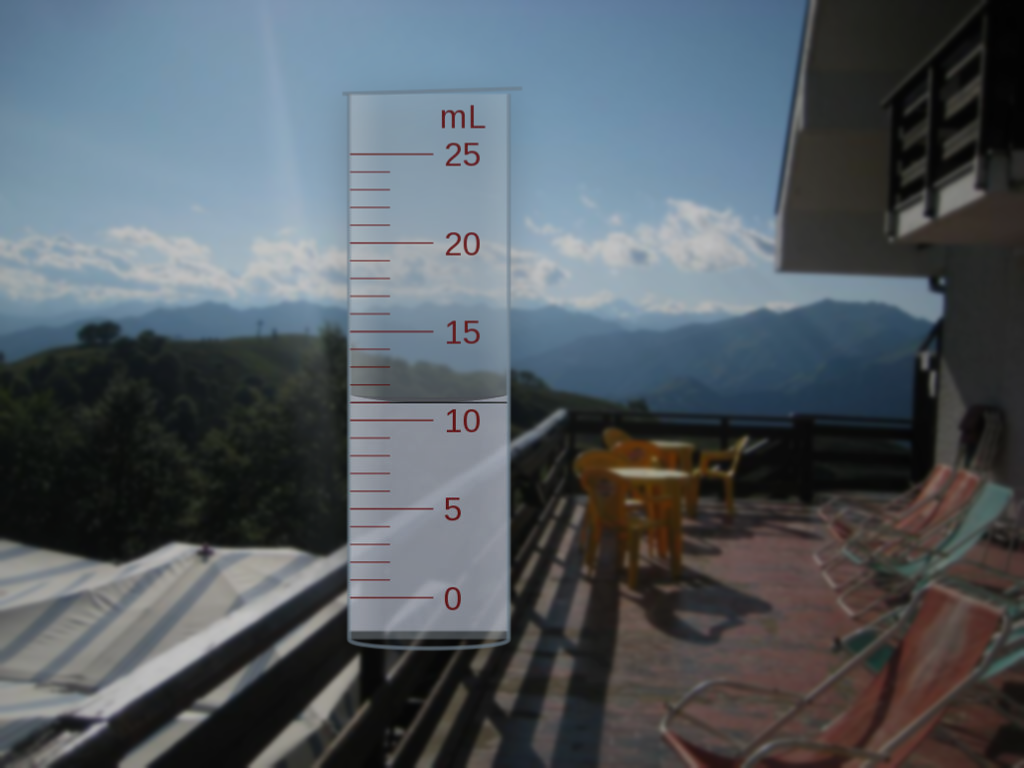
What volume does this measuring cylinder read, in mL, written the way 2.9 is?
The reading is 11
